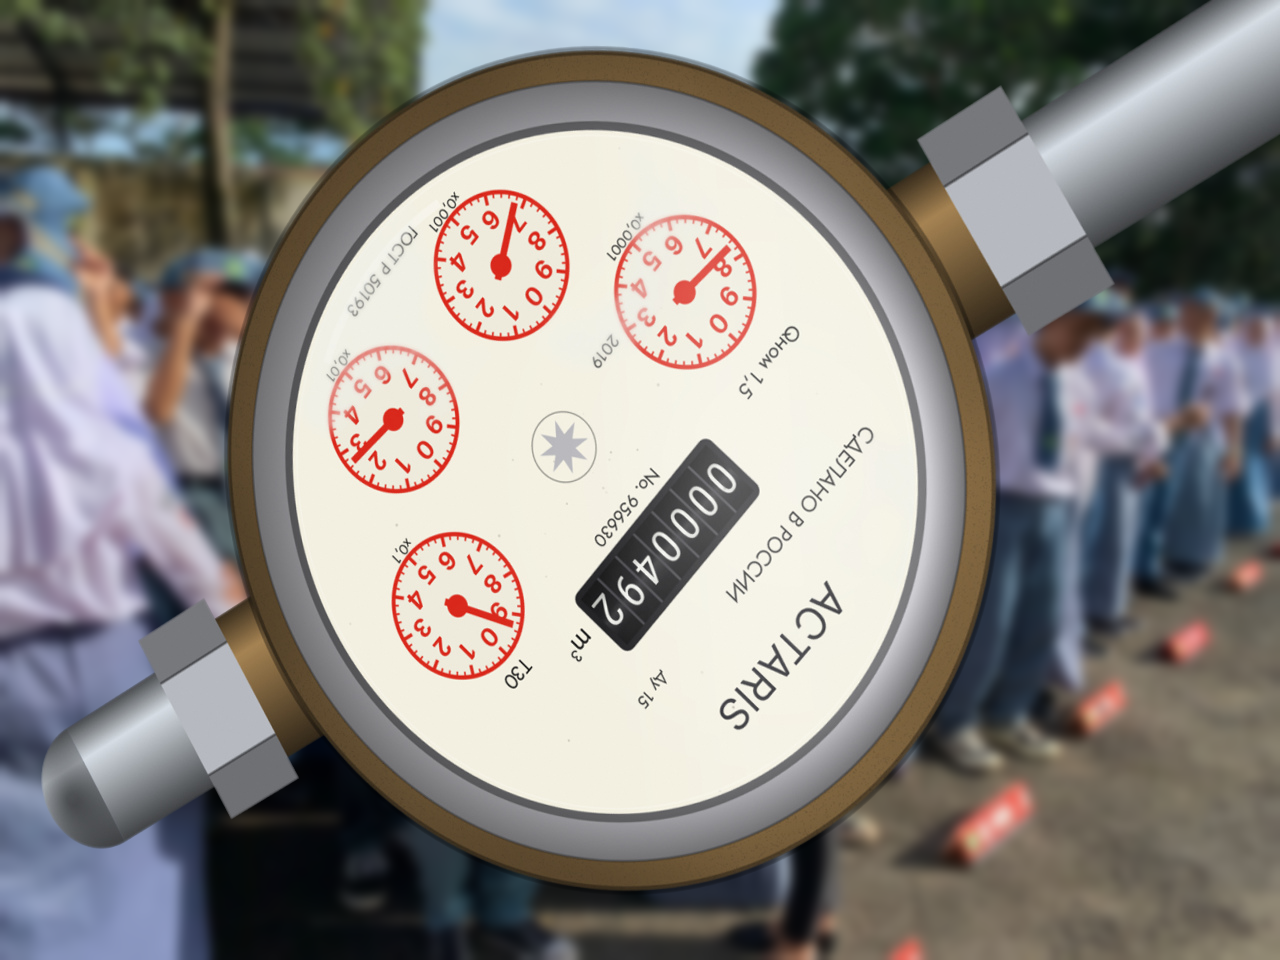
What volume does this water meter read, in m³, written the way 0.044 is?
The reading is 491.9267
